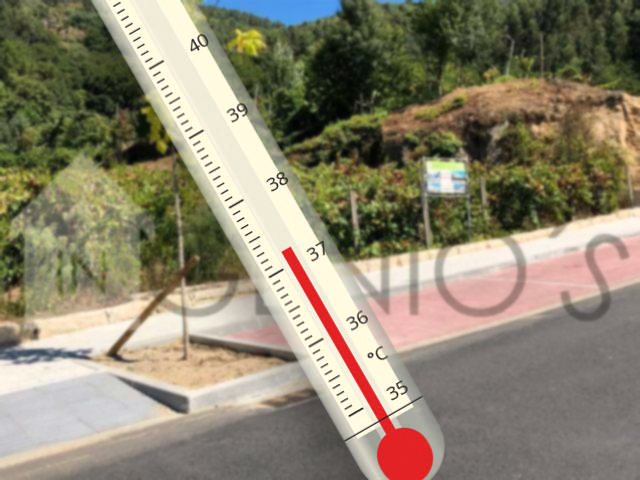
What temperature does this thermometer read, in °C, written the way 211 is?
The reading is 37.2
